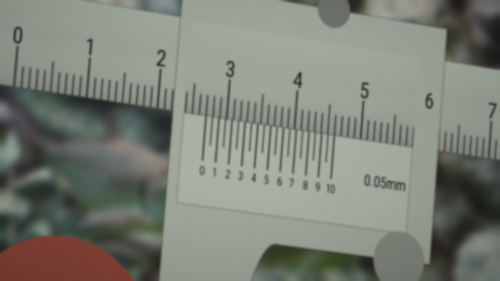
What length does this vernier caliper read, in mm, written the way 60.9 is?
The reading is 27.0
